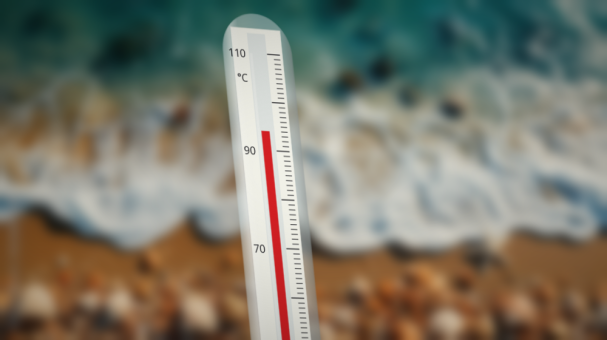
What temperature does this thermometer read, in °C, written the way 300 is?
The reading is 94
